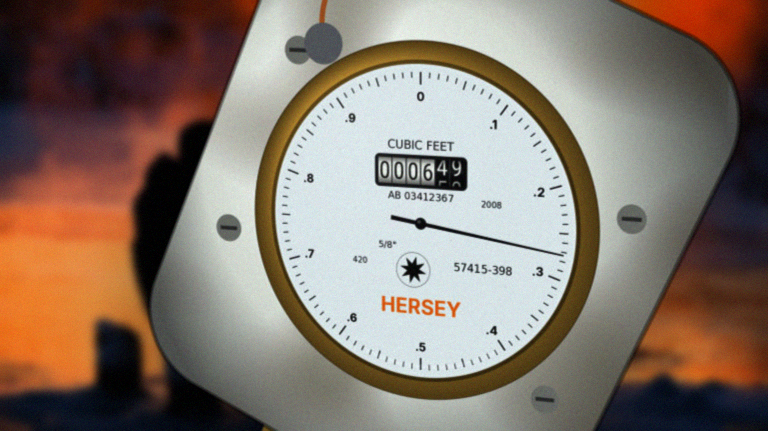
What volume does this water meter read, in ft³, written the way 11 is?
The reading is 649.27
